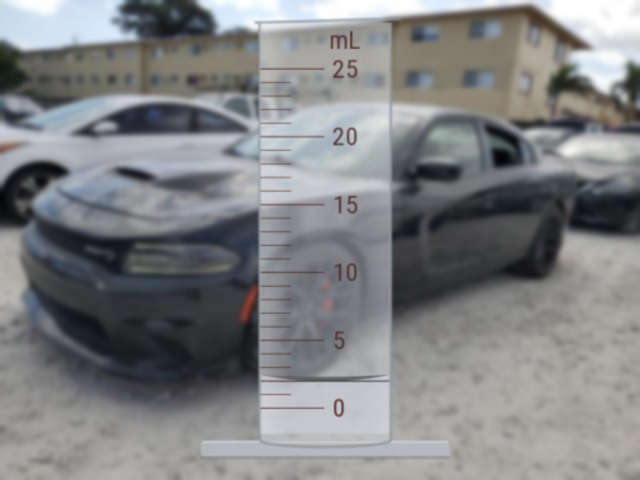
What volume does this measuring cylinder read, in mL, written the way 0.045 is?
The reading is 2
